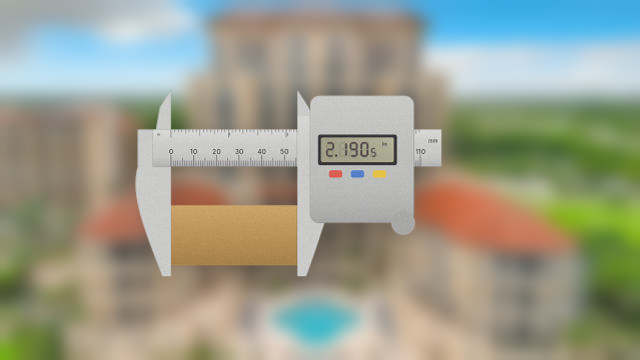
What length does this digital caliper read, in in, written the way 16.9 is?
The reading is 2.1905
